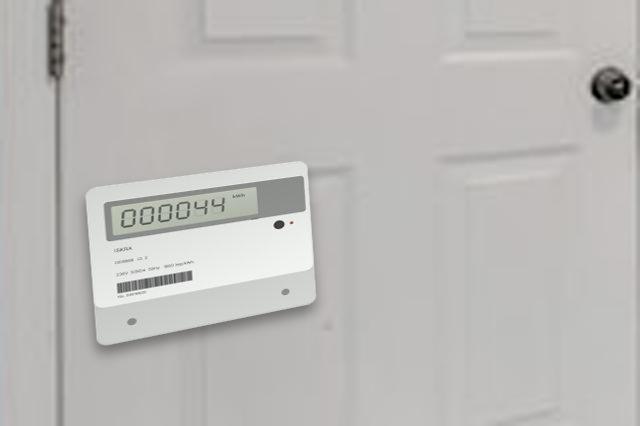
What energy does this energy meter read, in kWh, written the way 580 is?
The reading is 44
